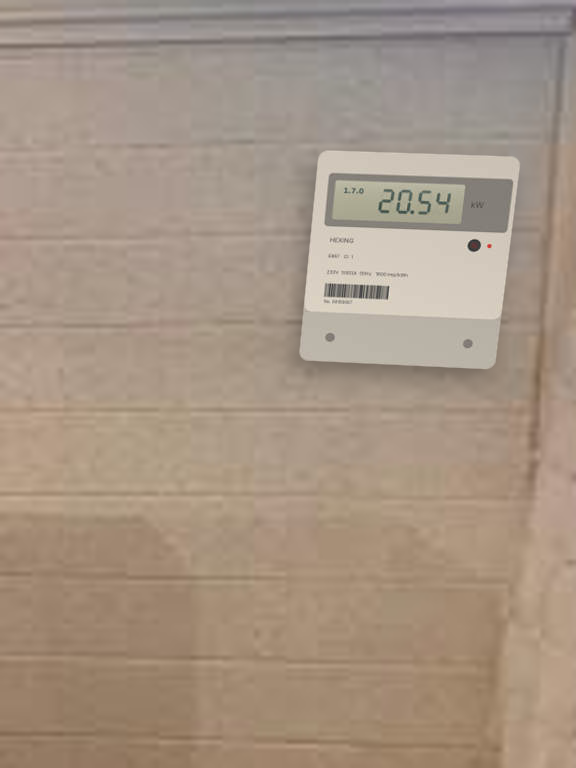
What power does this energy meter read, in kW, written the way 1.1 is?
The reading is 20.54
